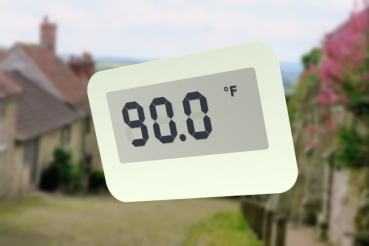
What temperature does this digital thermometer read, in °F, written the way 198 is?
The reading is 90.0
